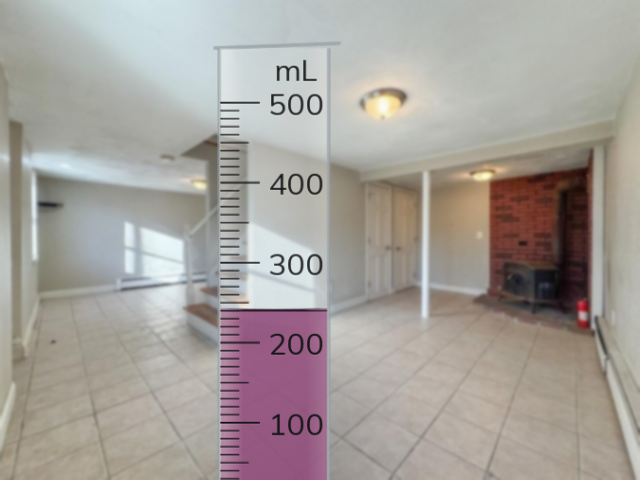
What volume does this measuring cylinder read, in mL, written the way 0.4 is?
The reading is 240
